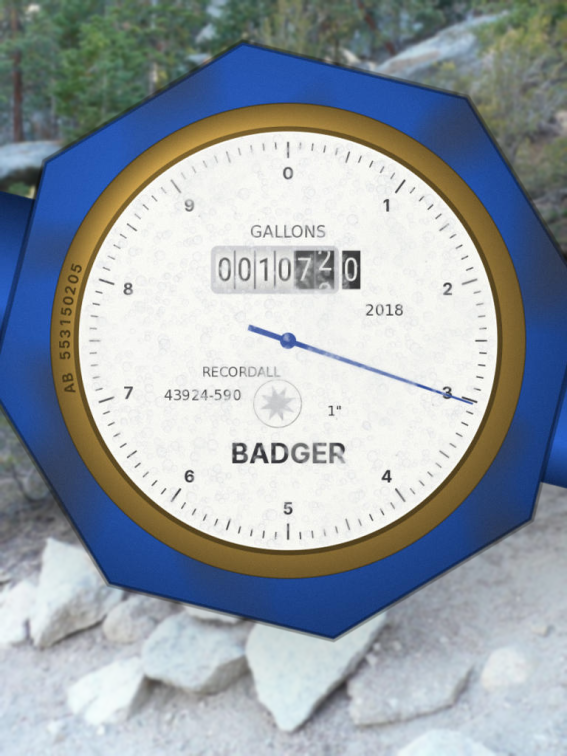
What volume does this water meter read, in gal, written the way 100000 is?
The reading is 10723.0
